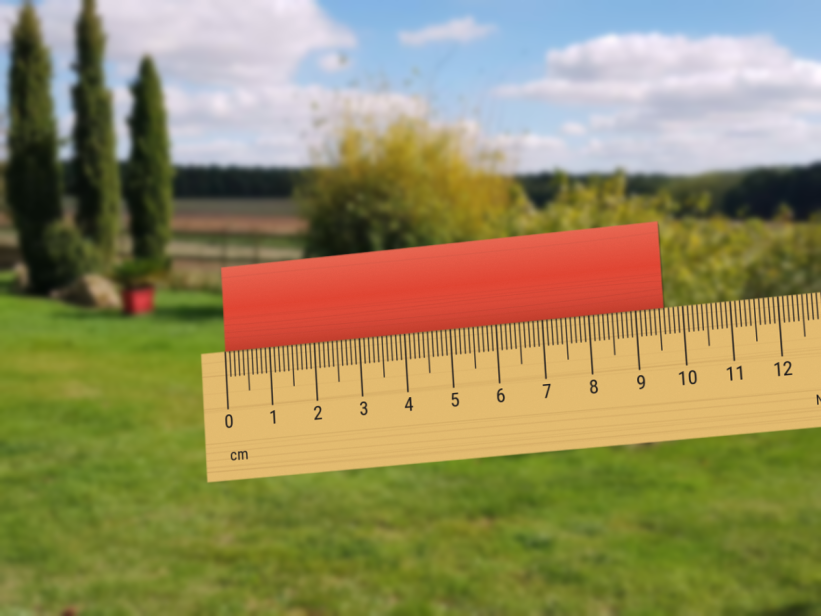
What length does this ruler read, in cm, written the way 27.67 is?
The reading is 9.6
